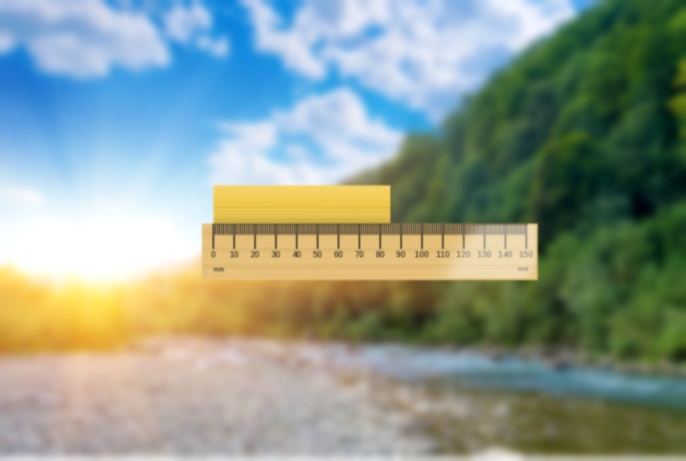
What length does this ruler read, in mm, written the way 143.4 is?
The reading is 85
